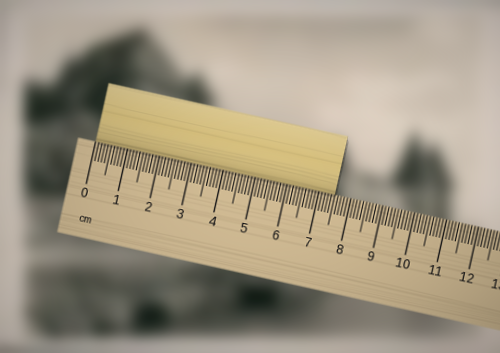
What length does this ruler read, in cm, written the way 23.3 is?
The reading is 7.5
